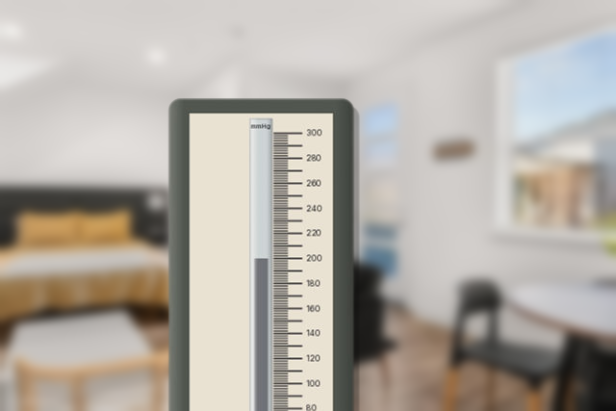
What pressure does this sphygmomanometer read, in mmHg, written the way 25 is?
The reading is 200
